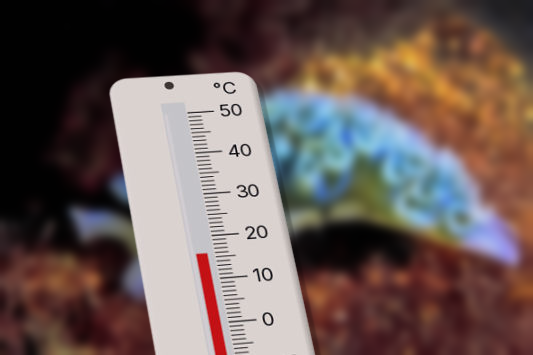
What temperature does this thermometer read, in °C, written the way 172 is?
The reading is 16
